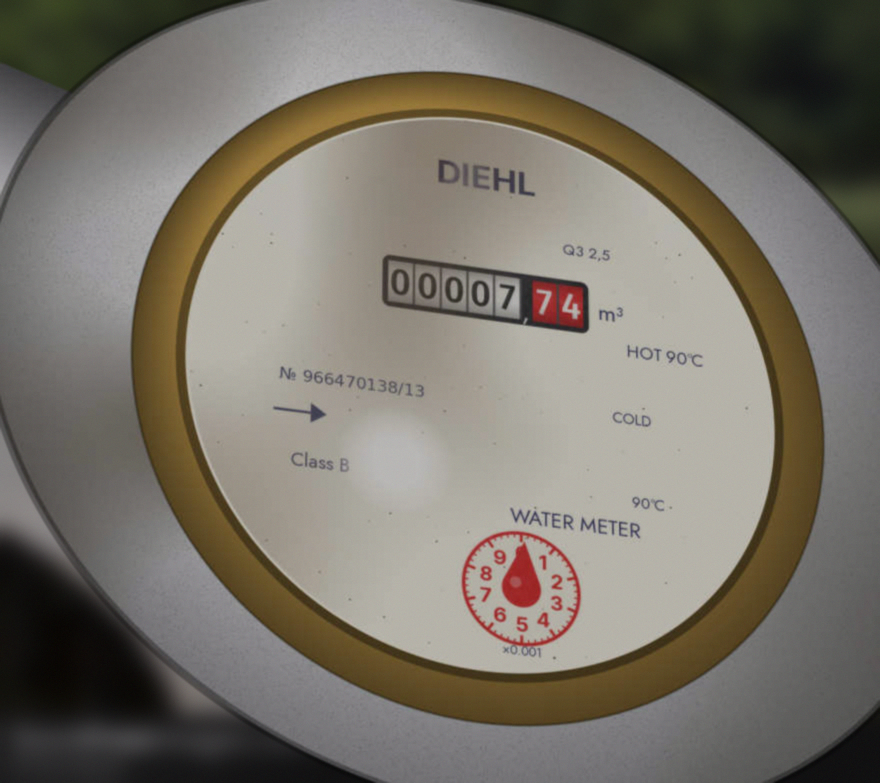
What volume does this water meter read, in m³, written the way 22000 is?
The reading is 7.740
